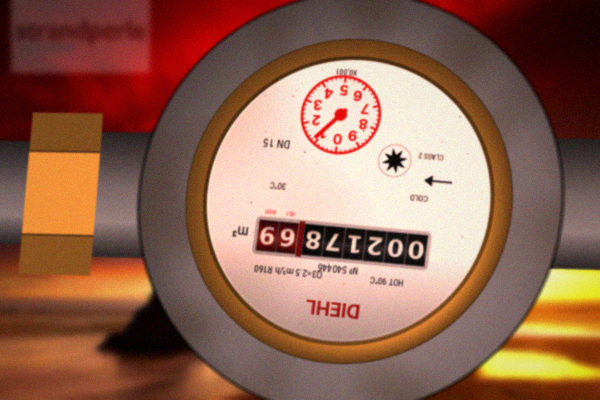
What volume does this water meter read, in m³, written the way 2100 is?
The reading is 2178.691
